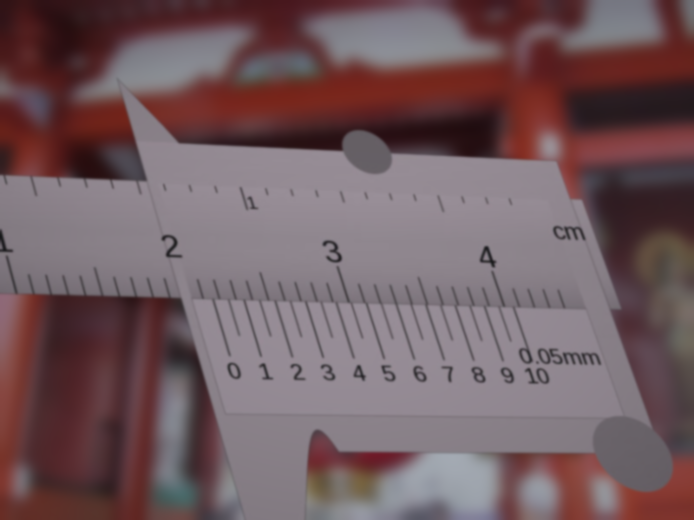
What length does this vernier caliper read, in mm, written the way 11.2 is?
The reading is 21.6
